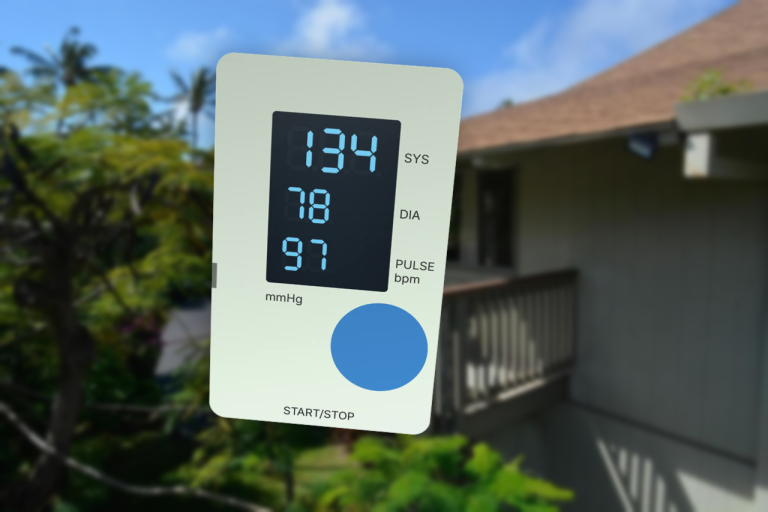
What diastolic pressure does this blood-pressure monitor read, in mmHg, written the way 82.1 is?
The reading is 78
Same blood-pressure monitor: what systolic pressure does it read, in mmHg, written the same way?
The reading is 134
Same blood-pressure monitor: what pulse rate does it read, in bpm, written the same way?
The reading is 97
